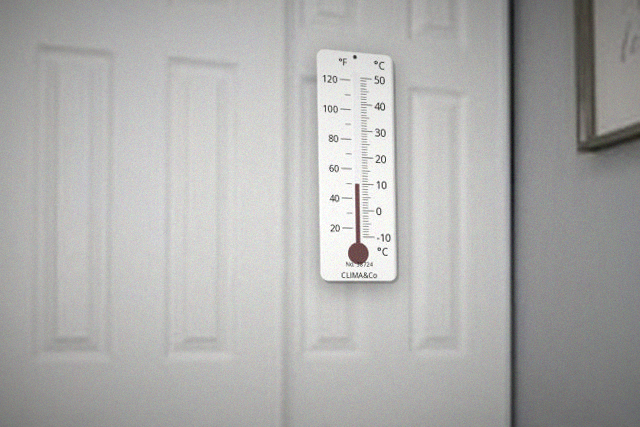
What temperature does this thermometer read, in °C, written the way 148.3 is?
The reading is 10
